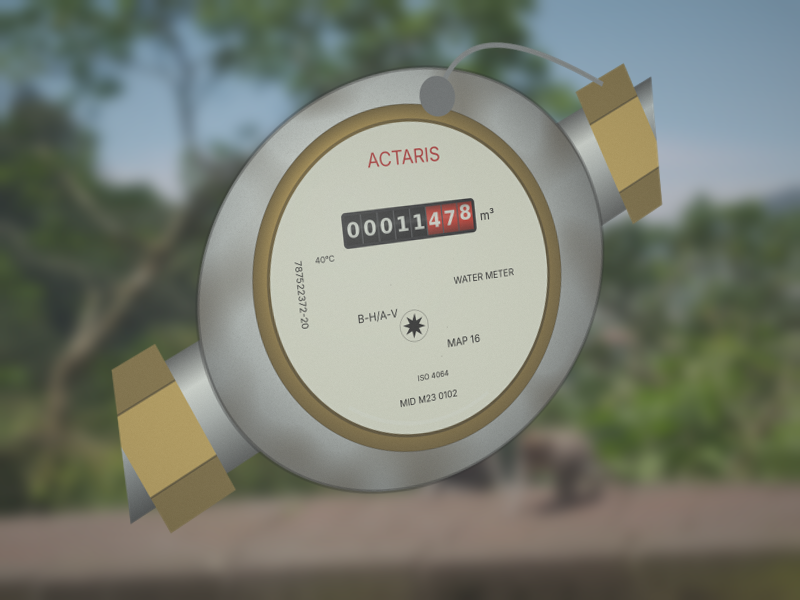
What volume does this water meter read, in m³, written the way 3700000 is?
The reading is 11.478
